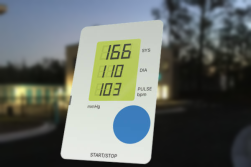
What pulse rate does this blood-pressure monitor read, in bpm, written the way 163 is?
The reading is 103
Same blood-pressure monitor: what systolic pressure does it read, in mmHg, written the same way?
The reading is 166
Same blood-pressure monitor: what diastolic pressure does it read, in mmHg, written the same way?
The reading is 110
